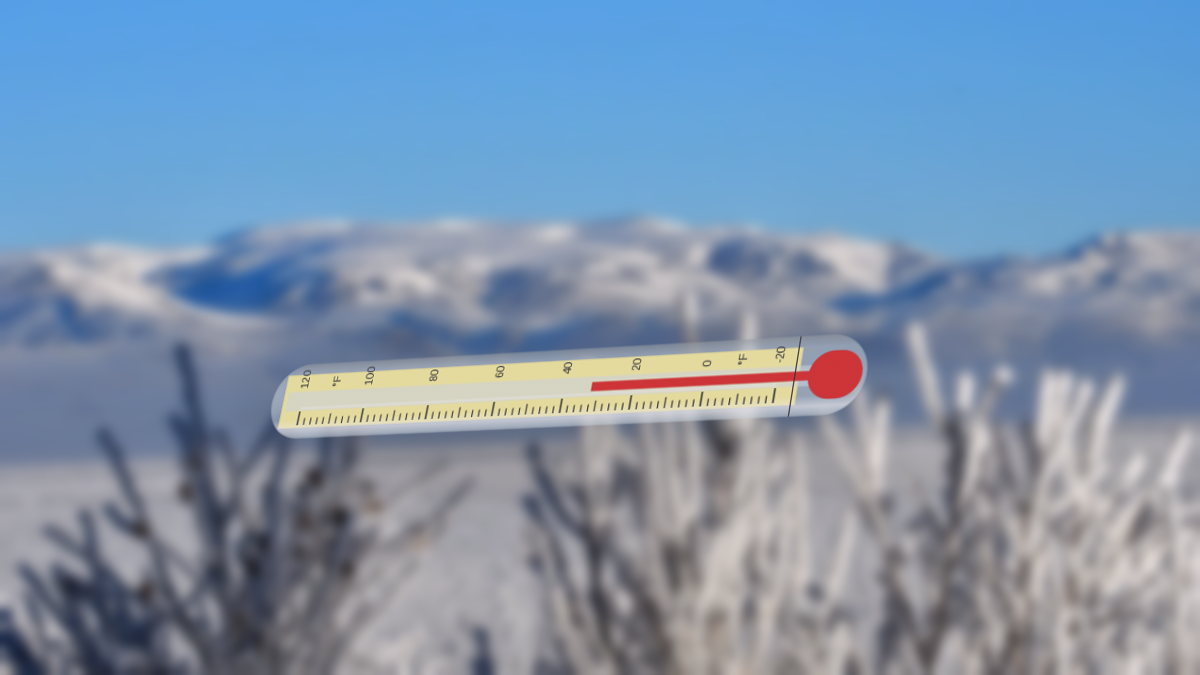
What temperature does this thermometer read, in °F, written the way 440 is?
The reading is 32
